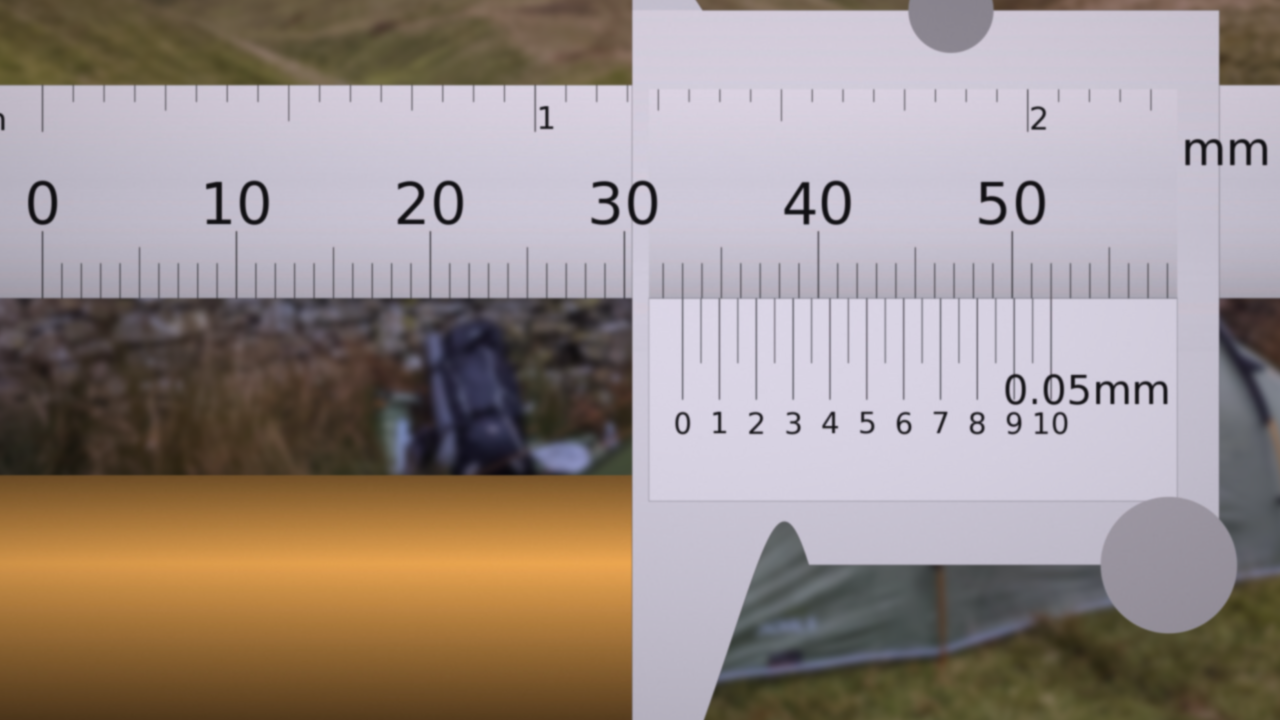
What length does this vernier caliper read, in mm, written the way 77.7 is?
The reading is 33.0
